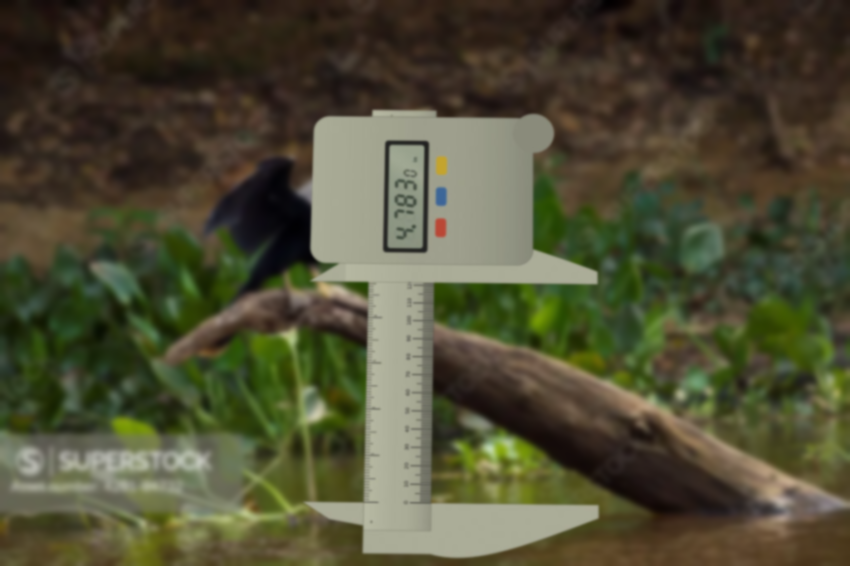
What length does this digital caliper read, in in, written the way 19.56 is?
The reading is 4.7830
